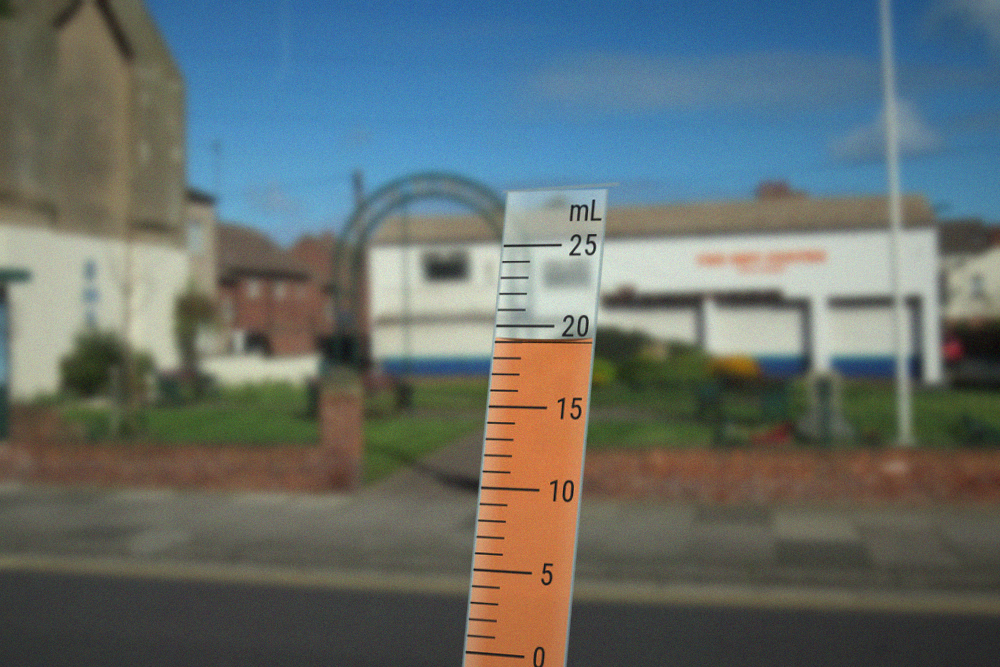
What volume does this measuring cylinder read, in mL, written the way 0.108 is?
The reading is 19
